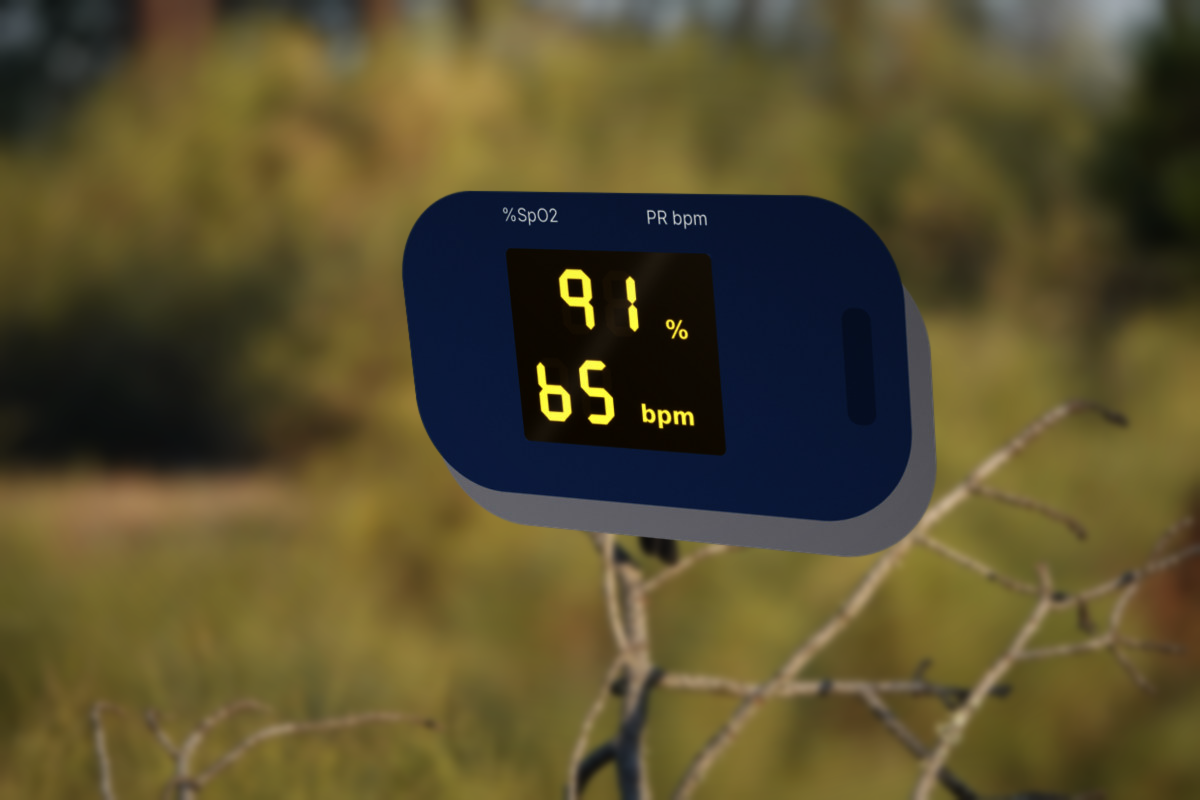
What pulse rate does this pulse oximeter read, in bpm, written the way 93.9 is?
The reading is 65
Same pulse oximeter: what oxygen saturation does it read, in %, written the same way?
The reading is 91
